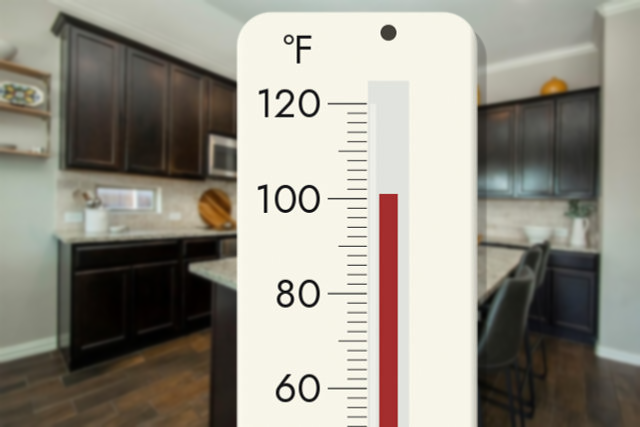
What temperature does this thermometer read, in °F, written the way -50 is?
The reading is 101
